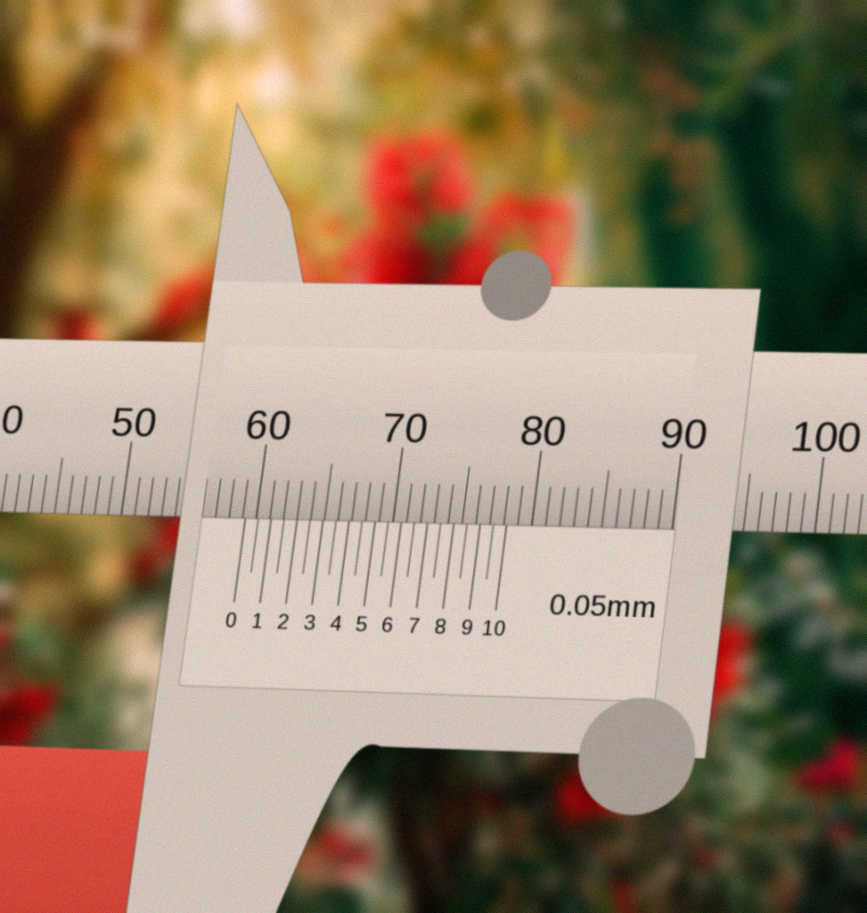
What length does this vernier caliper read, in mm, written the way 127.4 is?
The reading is 59.2
